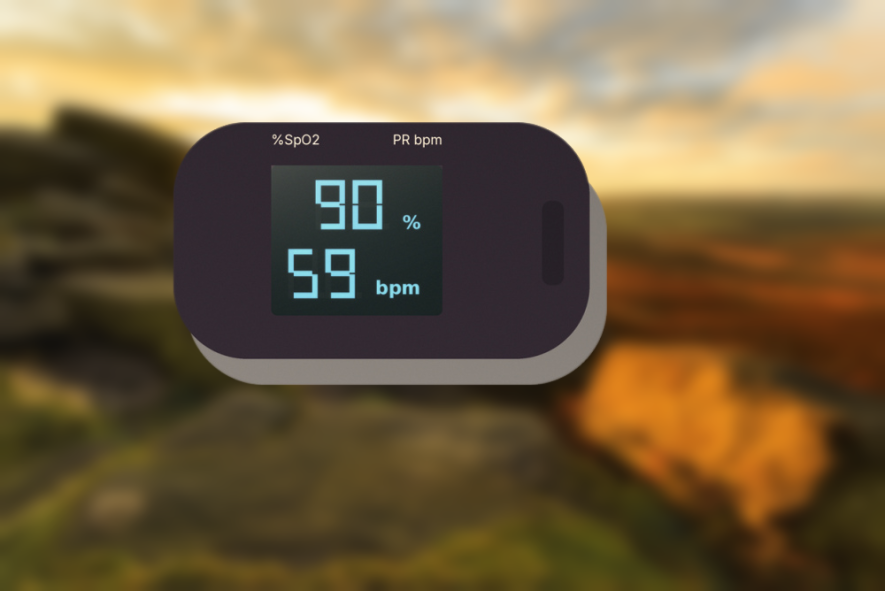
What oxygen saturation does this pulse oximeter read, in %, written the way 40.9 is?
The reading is 90
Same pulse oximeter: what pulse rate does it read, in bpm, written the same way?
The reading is 59
